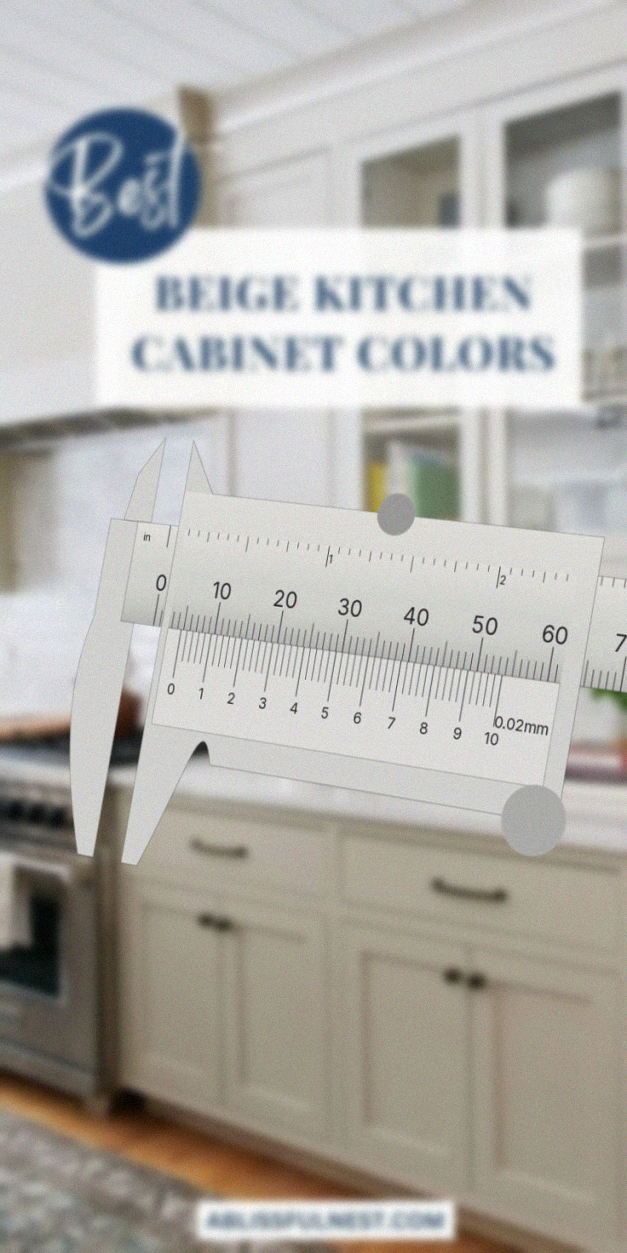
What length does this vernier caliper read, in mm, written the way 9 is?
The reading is 4.6
